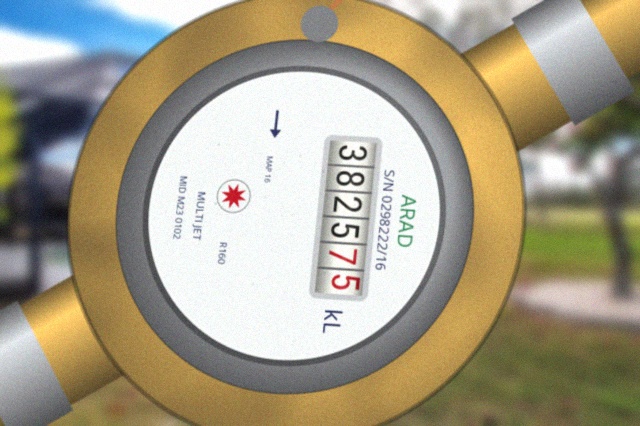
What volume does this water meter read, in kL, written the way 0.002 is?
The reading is 3825.75
